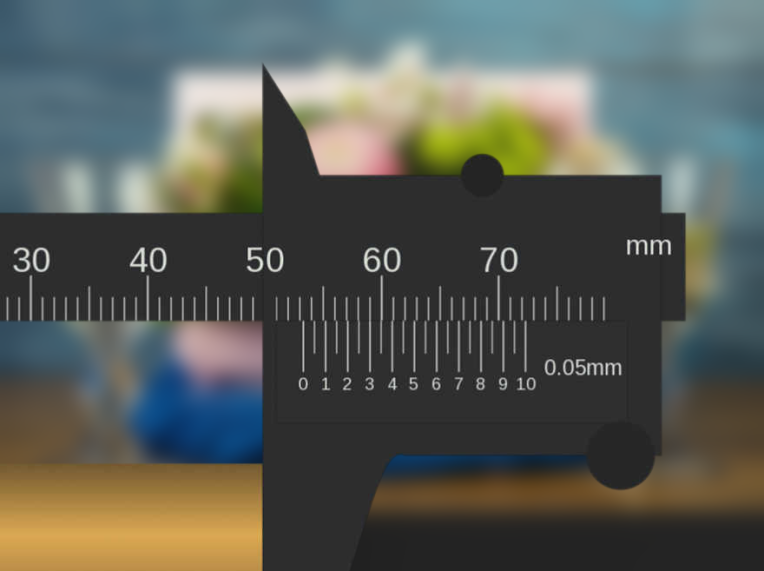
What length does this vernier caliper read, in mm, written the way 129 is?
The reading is 53.3
